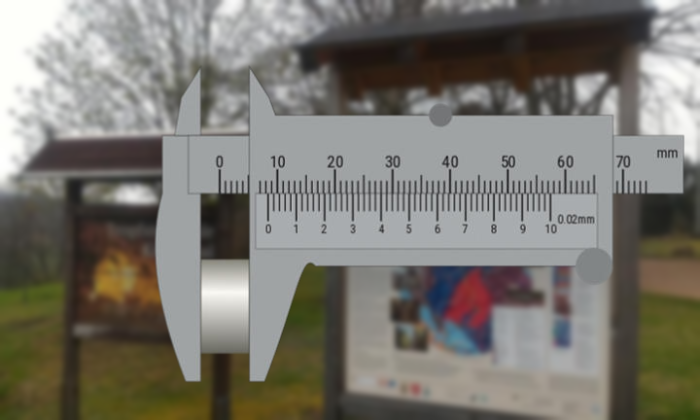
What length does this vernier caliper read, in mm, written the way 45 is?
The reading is 8.4
